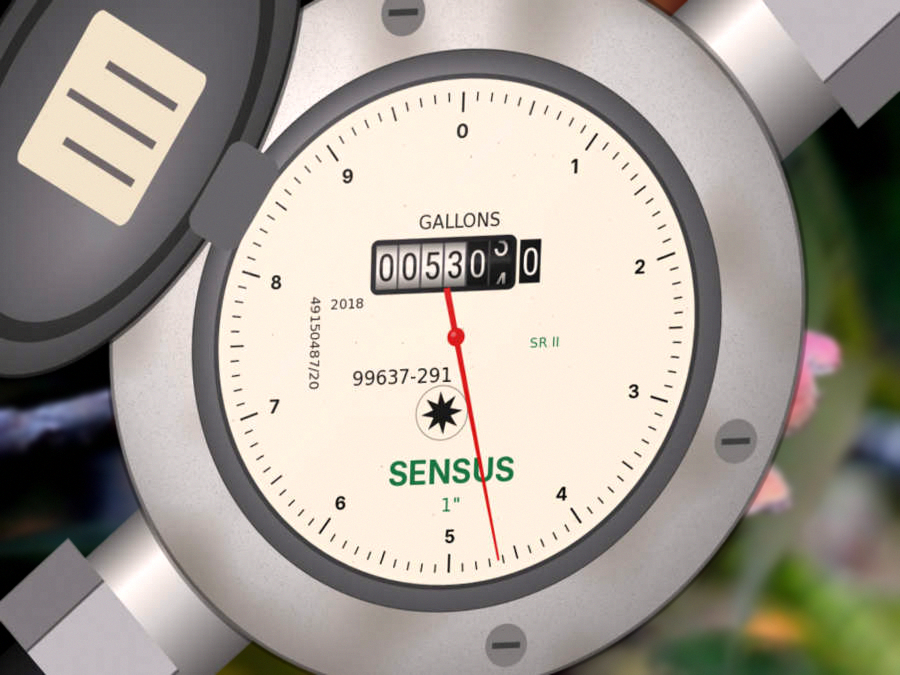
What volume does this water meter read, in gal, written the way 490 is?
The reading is 53034.6
